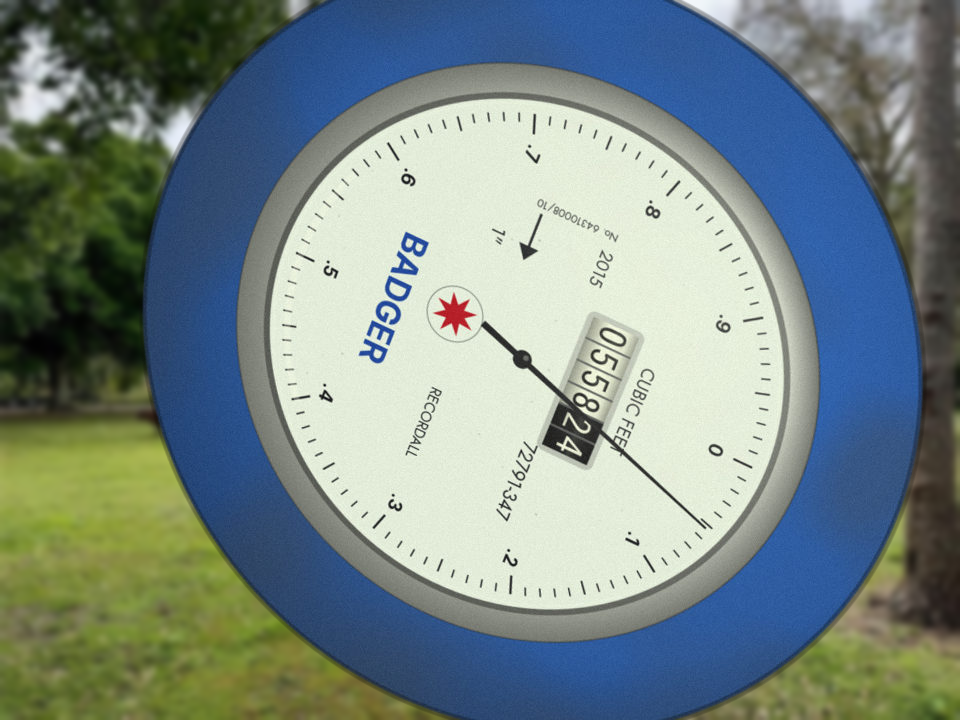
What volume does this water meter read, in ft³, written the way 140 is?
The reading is 55824.05
